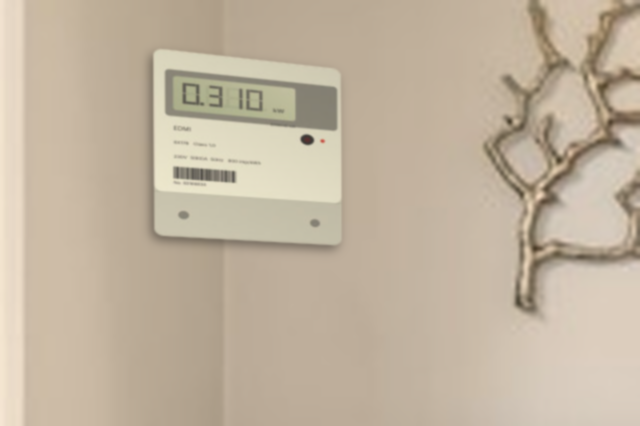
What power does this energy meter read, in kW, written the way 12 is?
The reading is 0.310
